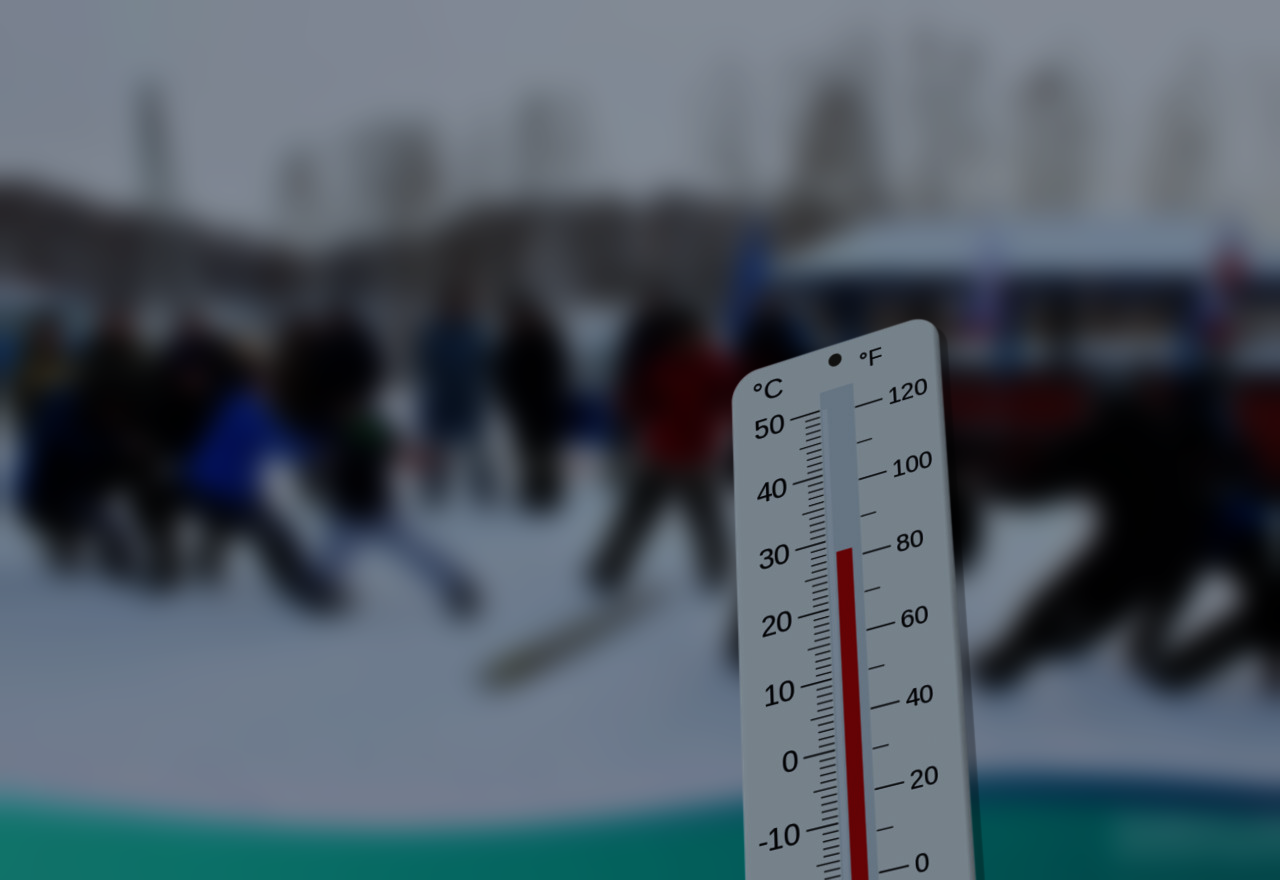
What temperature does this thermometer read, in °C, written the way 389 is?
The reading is 28
